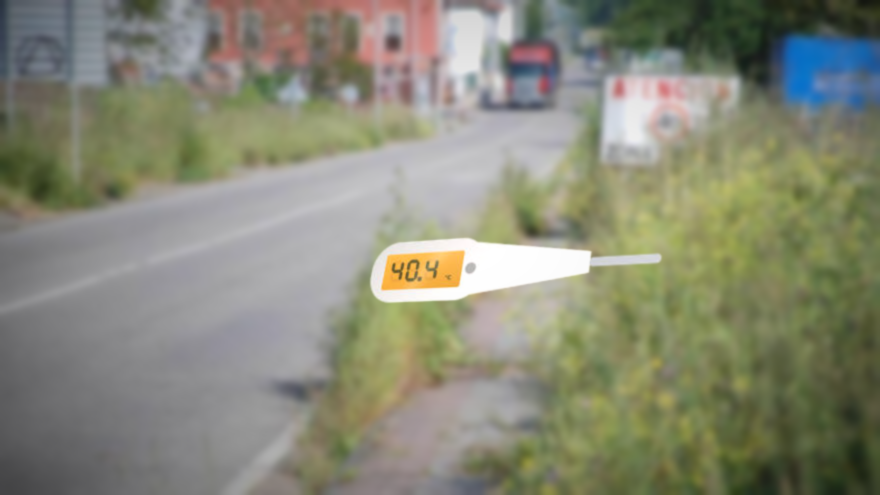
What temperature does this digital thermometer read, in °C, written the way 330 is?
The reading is 40.4
